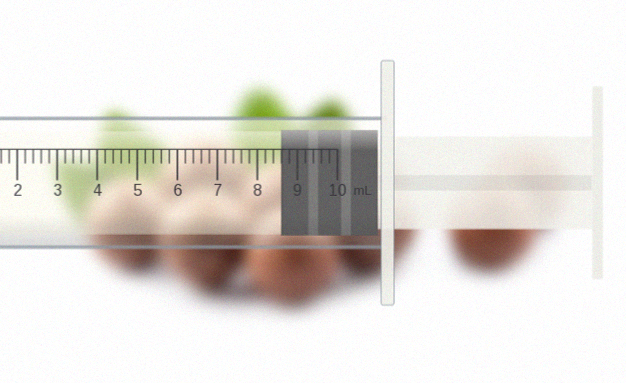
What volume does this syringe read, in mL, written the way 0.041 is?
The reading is 8.6
